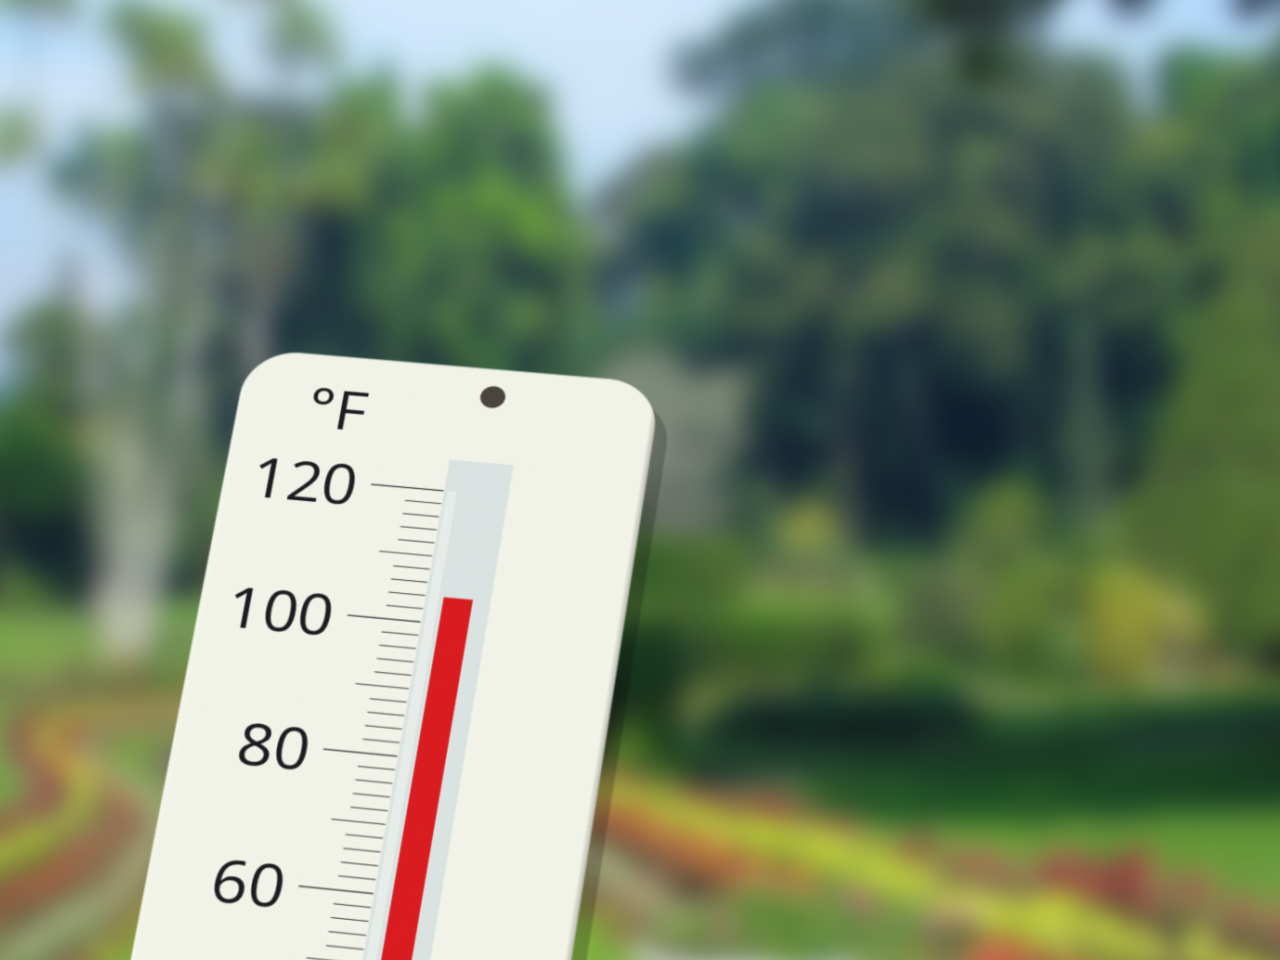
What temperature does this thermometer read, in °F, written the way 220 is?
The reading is 104
